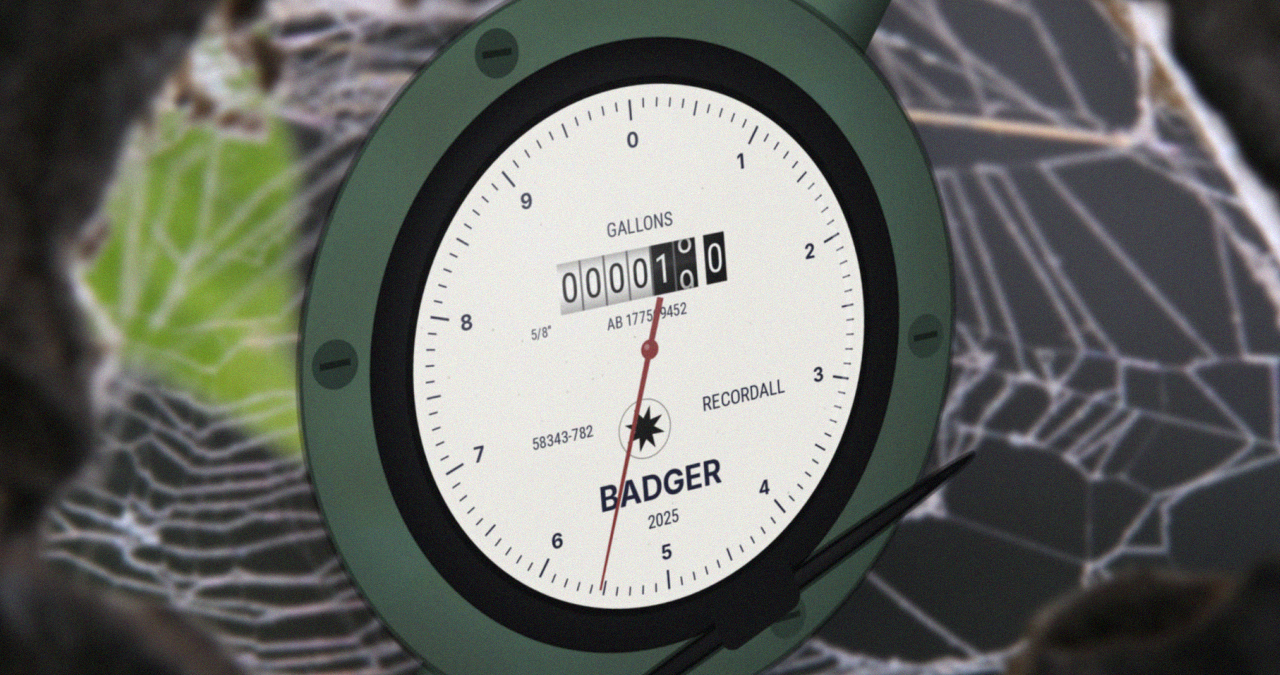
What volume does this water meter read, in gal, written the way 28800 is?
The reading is 185.5
